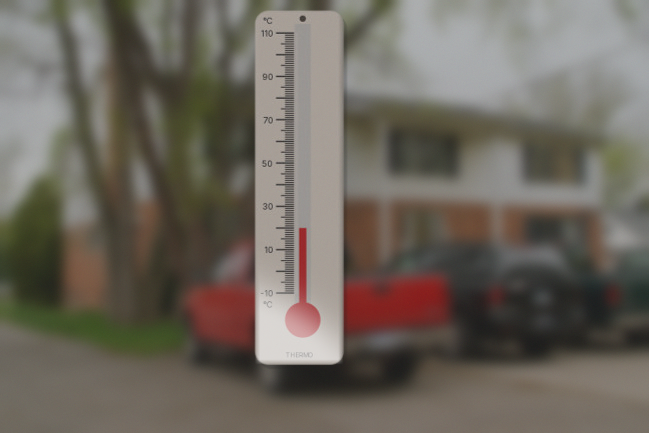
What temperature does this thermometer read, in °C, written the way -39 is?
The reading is 20
